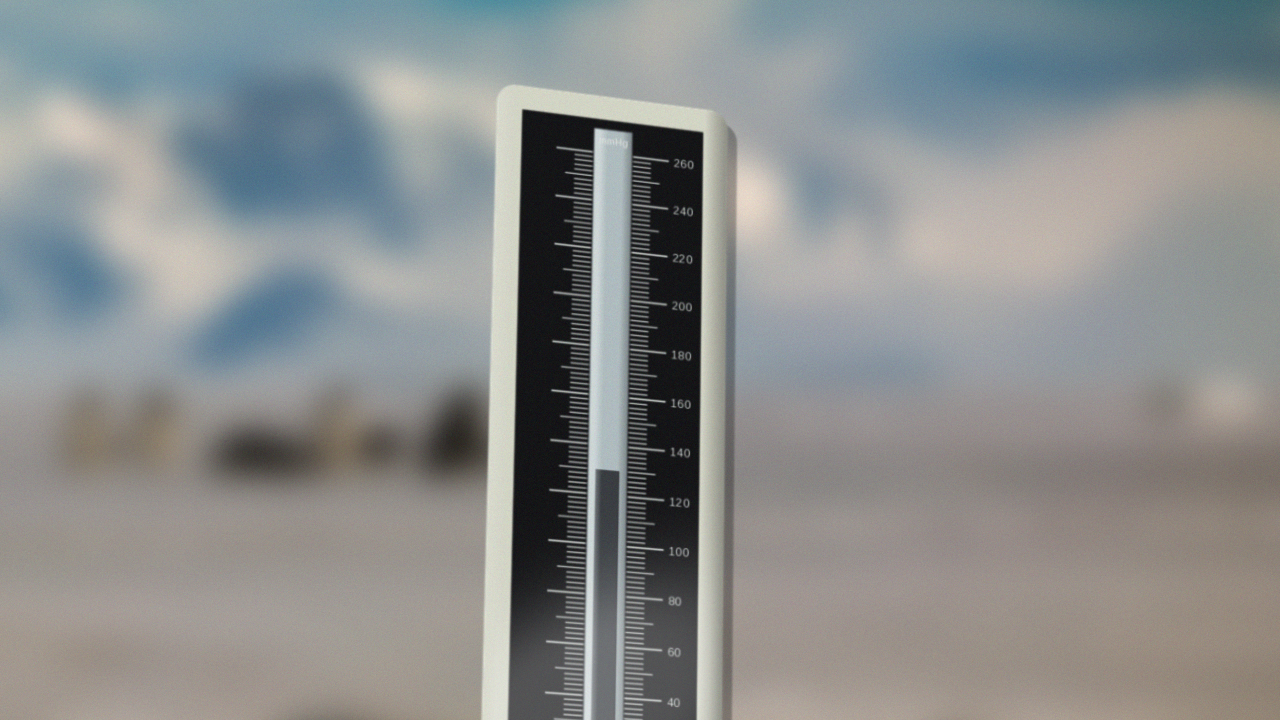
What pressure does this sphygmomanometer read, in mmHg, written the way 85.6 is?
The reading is 130
